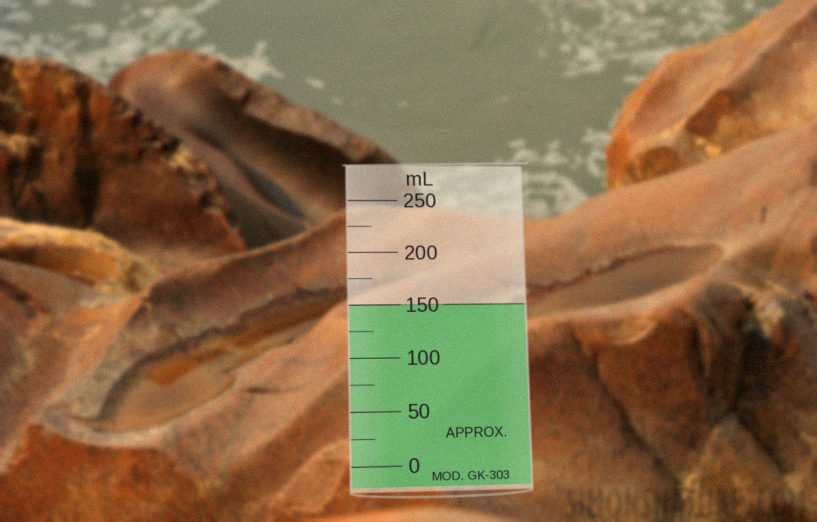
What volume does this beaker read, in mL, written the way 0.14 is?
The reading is 150
